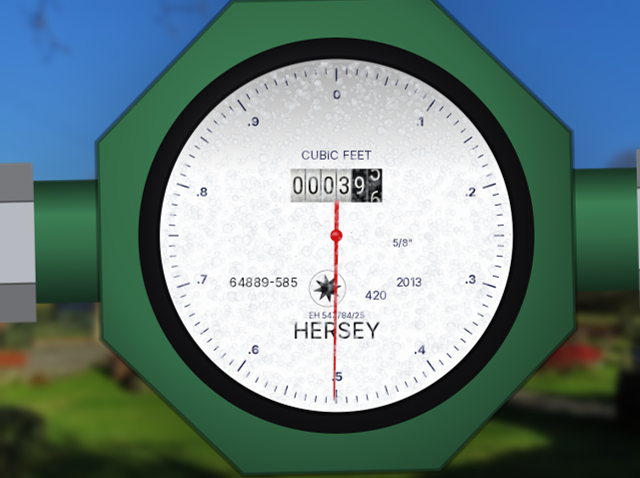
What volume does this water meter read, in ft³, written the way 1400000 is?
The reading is 395.50
